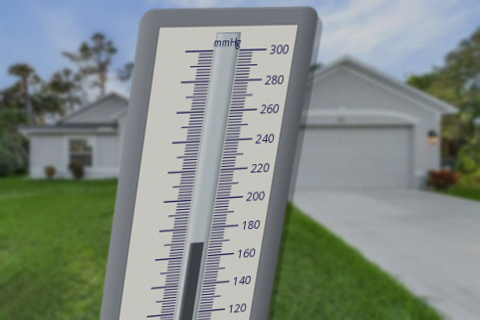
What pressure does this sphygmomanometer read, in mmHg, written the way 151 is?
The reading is 170
